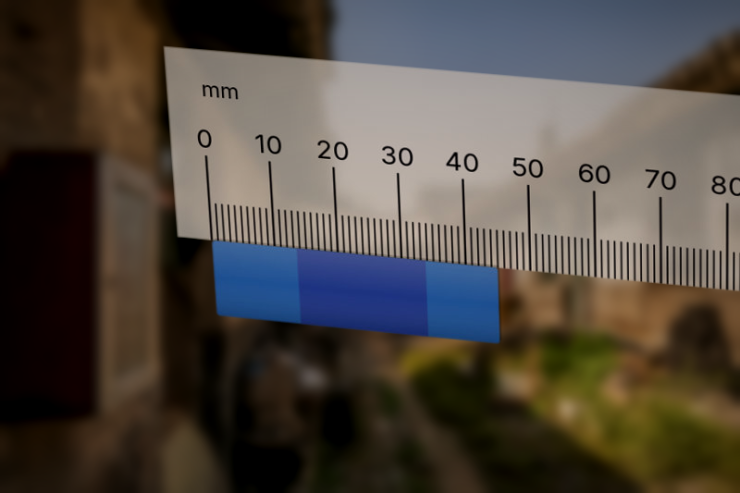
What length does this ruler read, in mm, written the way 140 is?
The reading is 45
